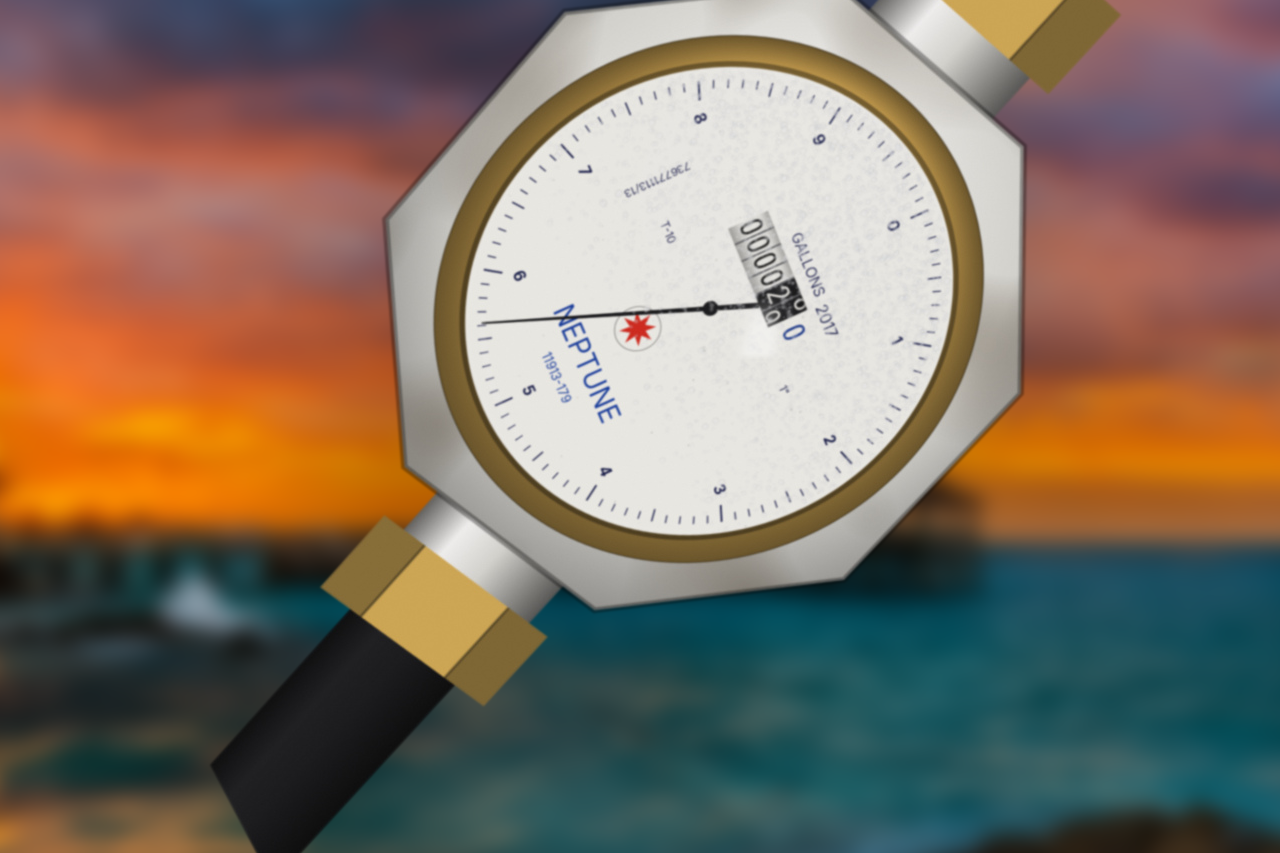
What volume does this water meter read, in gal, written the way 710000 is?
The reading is 285.6
